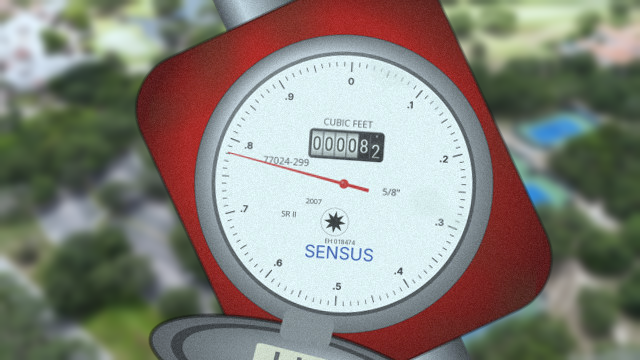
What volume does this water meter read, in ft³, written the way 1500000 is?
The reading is 81.78
